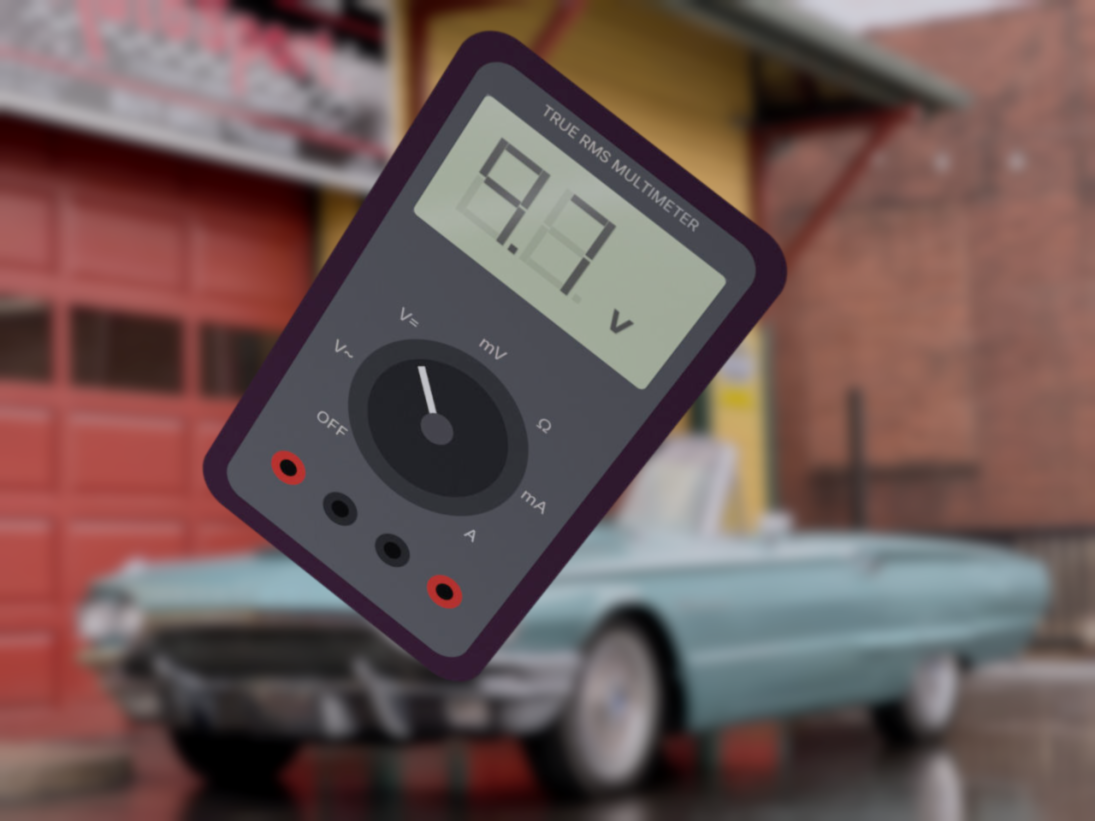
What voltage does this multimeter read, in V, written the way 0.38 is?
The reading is 9.7
